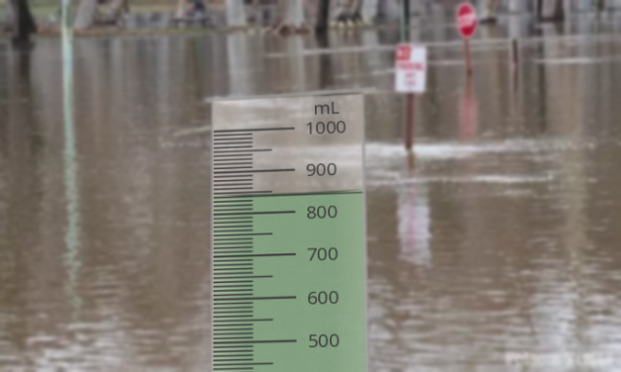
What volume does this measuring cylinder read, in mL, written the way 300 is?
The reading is 840
